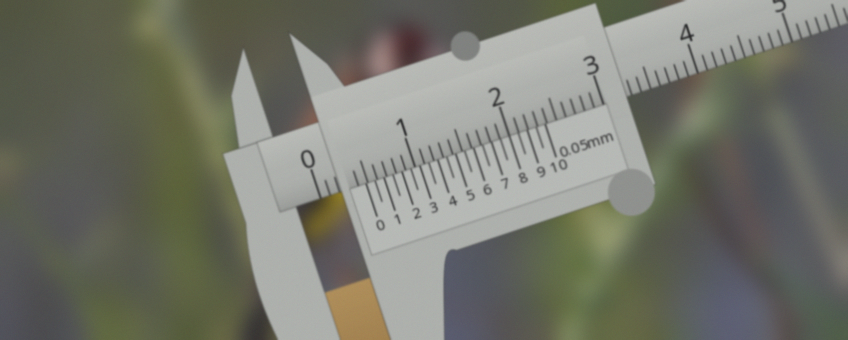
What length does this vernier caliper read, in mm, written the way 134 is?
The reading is 4.8
